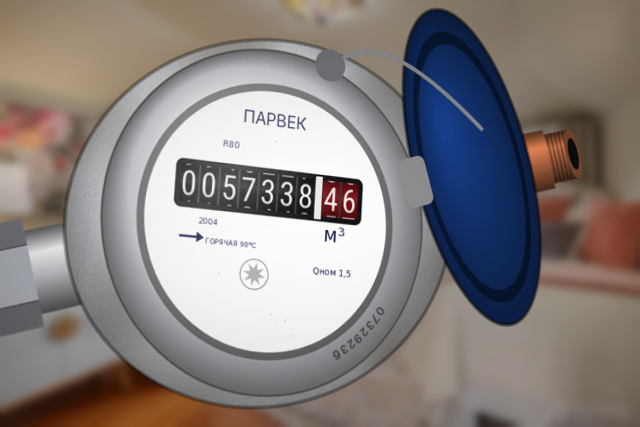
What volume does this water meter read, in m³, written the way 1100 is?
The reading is 57338.46
